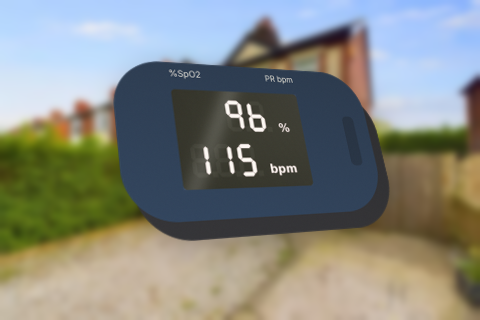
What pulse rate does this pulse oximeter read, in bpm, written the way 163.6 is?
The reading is 115
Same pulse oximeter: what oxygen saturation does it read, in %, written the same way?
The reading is 96
